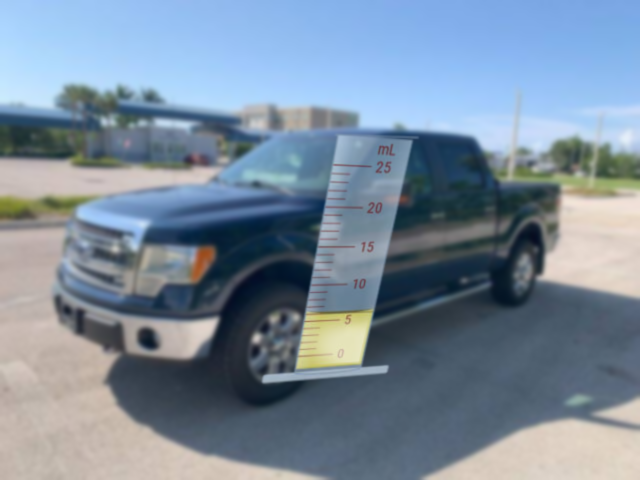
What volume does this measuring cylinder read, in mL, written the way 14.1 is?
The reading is 6
